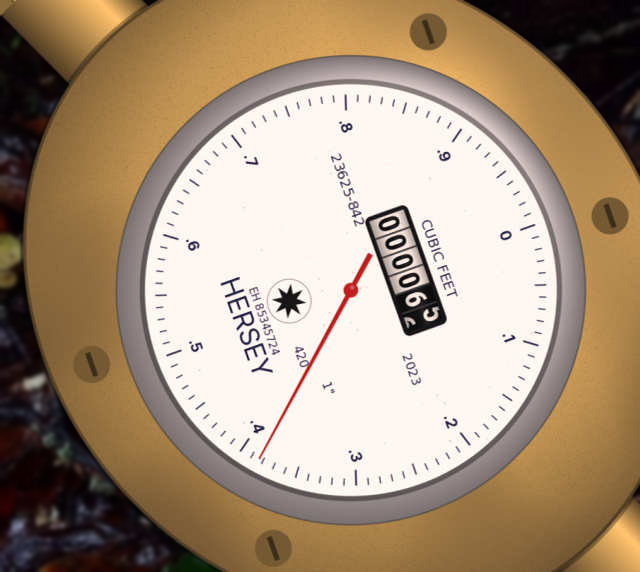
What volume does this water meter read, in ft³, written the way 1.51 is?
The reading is 65.38
